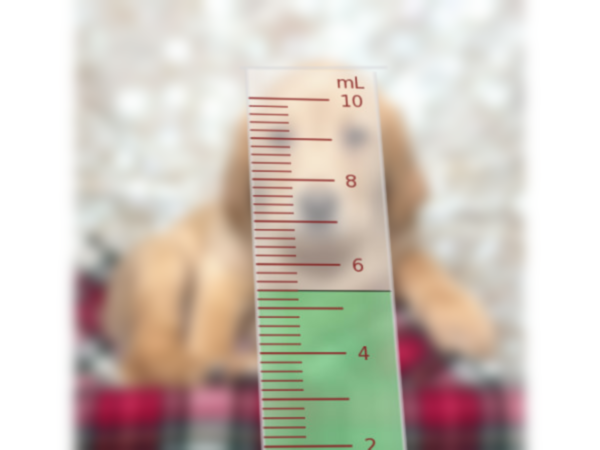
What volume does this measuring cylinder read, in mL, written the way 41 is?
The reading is 5.4
